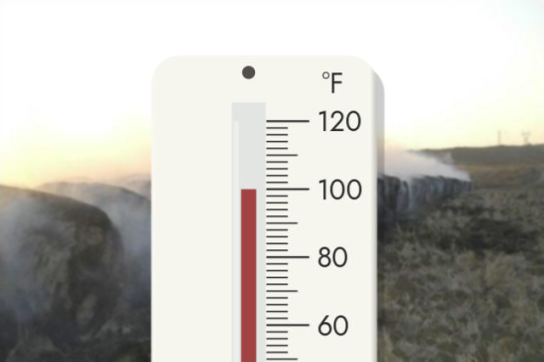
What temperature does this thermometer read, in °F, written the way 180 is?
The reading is 100
